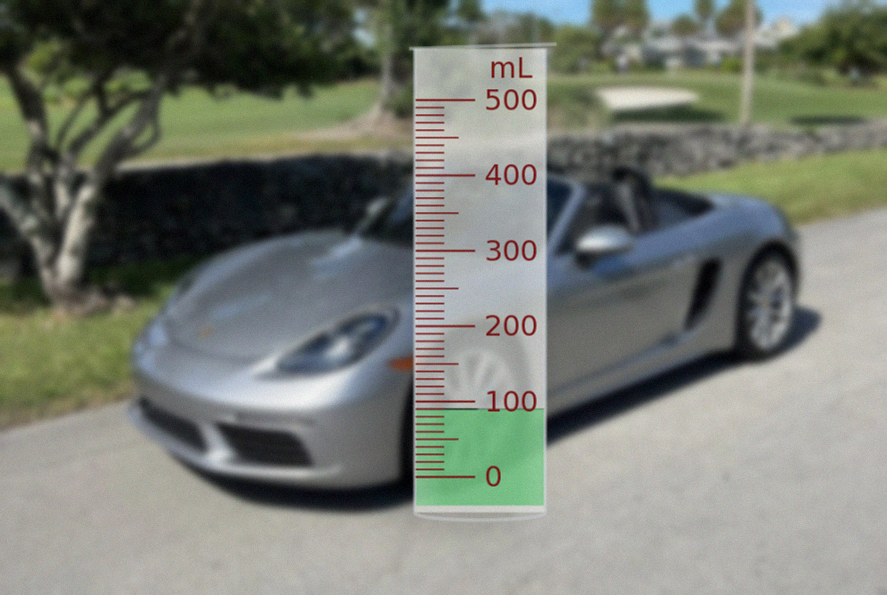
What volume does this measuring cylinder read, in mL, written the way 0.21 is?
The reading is 90
